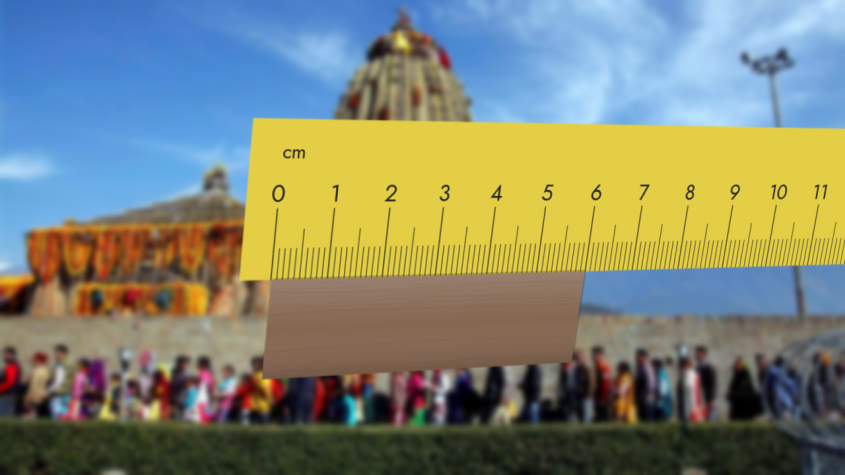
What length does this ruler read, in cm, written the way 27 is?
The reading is 6
